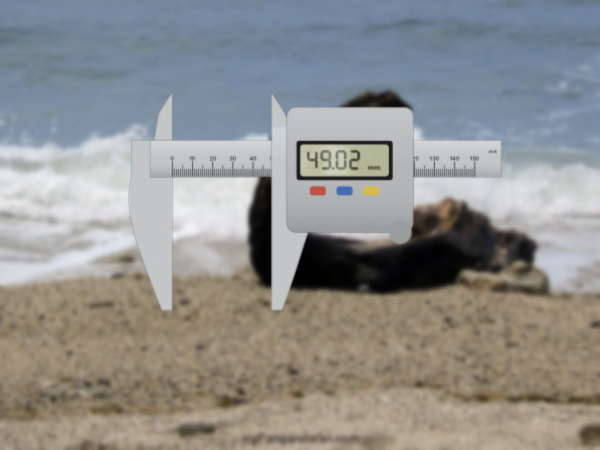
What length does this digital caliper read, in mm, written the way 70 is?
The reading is 49.02
